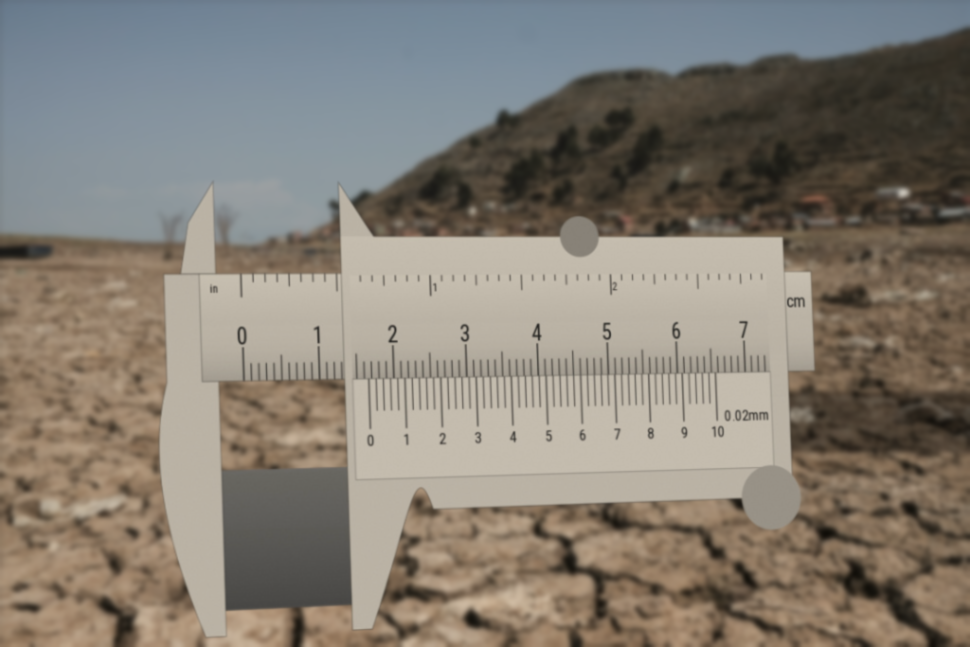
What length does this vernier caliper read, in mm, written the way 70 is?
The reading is 16.6
